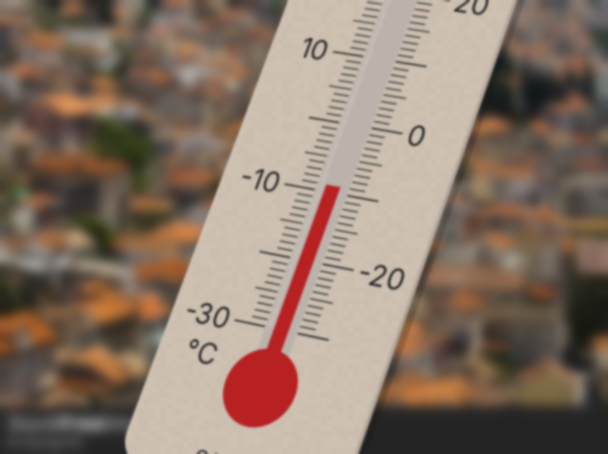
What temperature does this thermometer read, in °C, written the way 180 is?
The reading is -9
